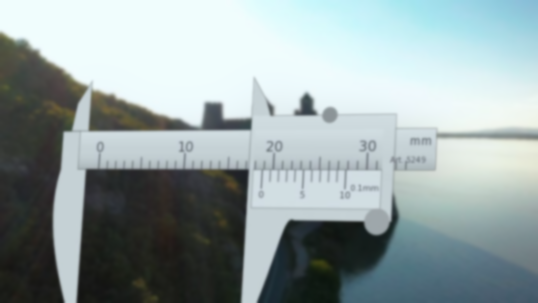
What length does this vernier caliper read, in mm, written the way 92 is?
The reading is 18.8
